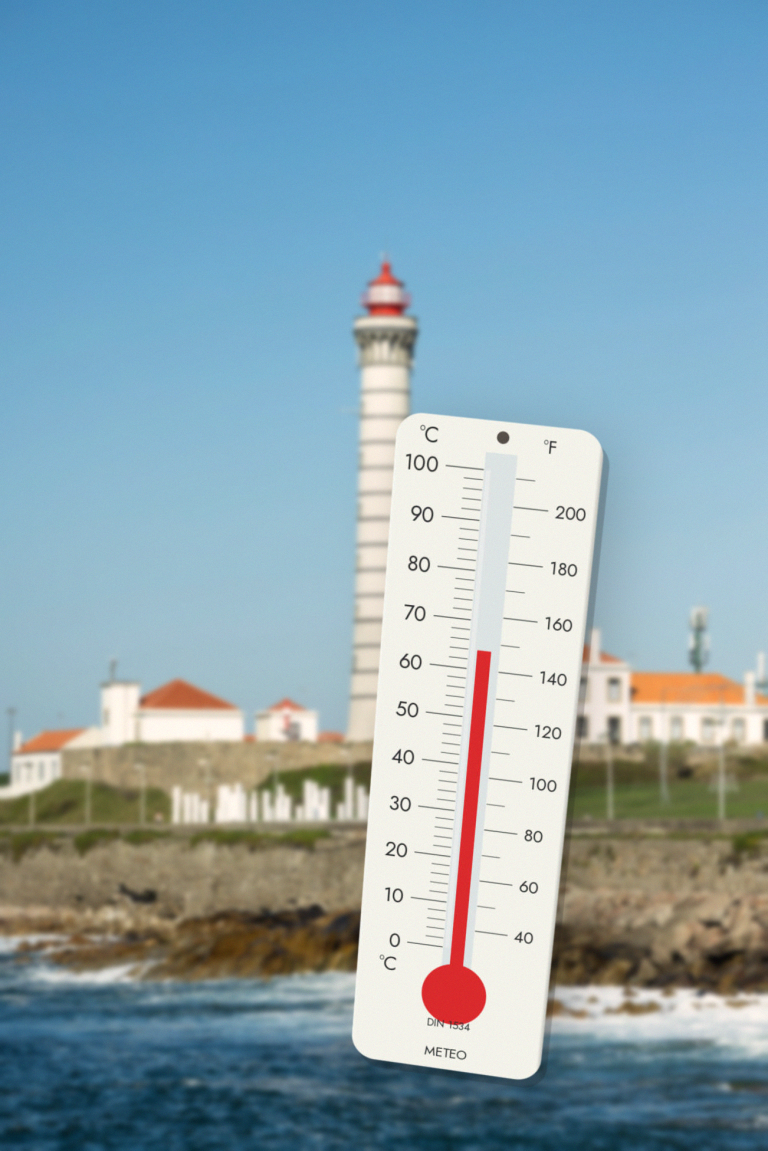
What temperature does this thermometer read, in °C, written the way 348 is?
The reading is 64
